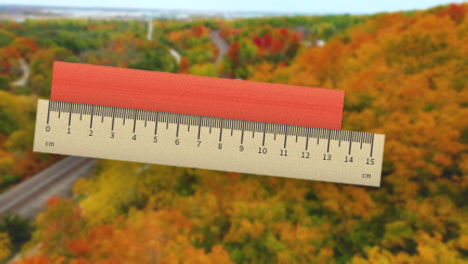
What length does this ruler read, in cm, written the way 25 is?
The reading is 13.5
